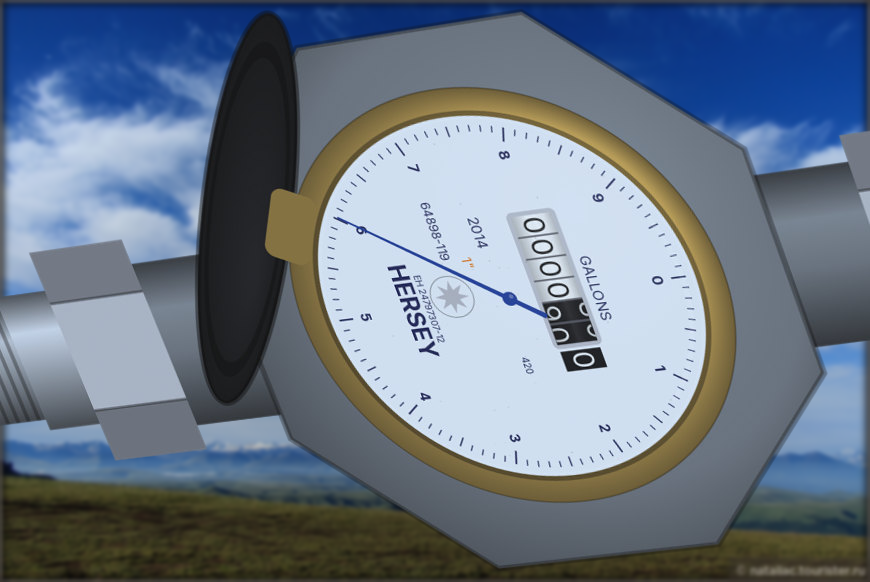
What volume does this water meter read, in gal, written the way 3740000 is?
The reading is 896.0
